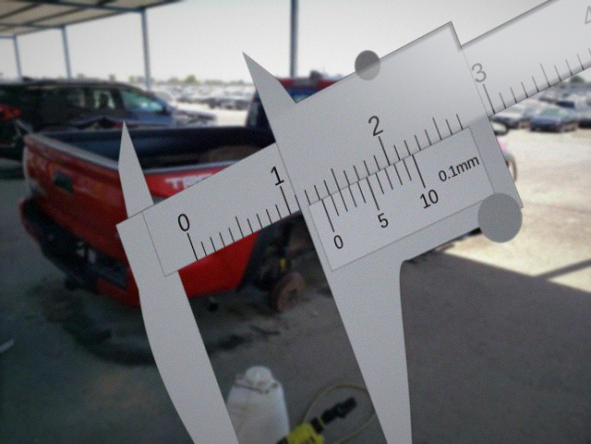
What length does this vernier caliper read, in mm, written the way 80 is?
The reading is 13.2
